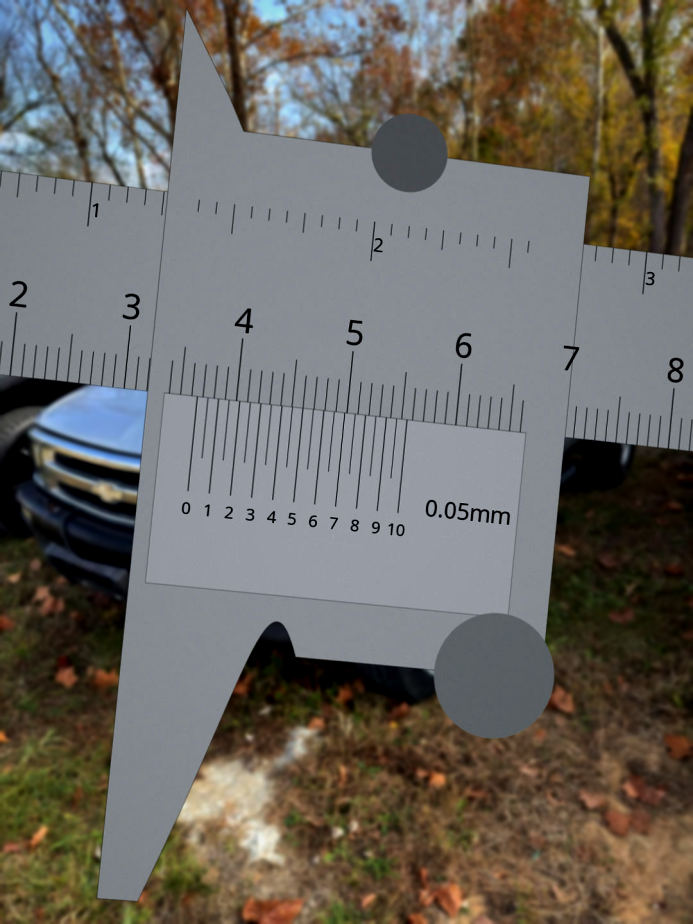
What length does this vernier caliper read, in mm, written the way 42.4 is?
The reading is 36.5
